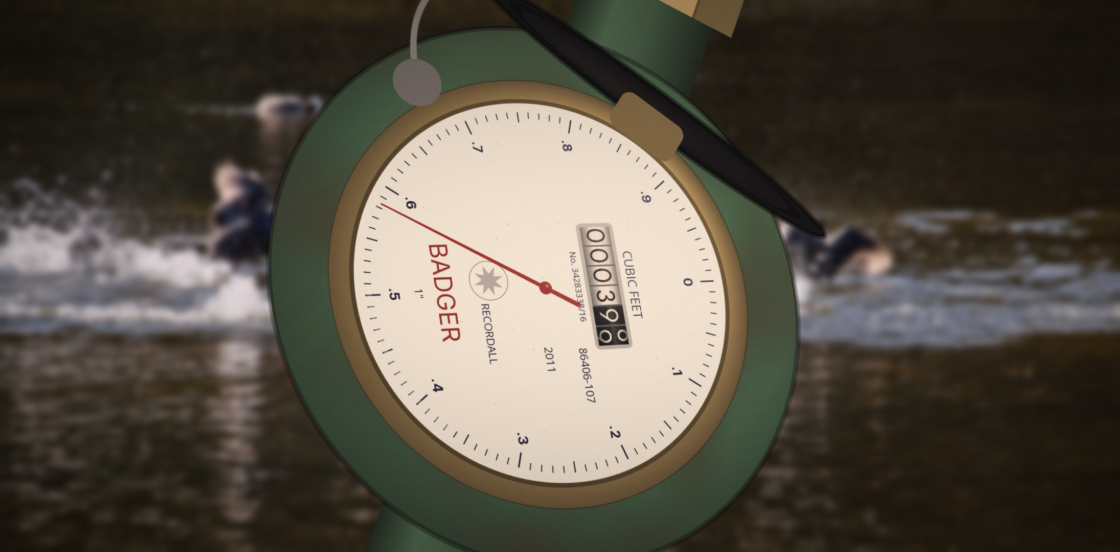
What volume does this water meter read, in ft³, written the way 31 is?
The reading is 398.58
